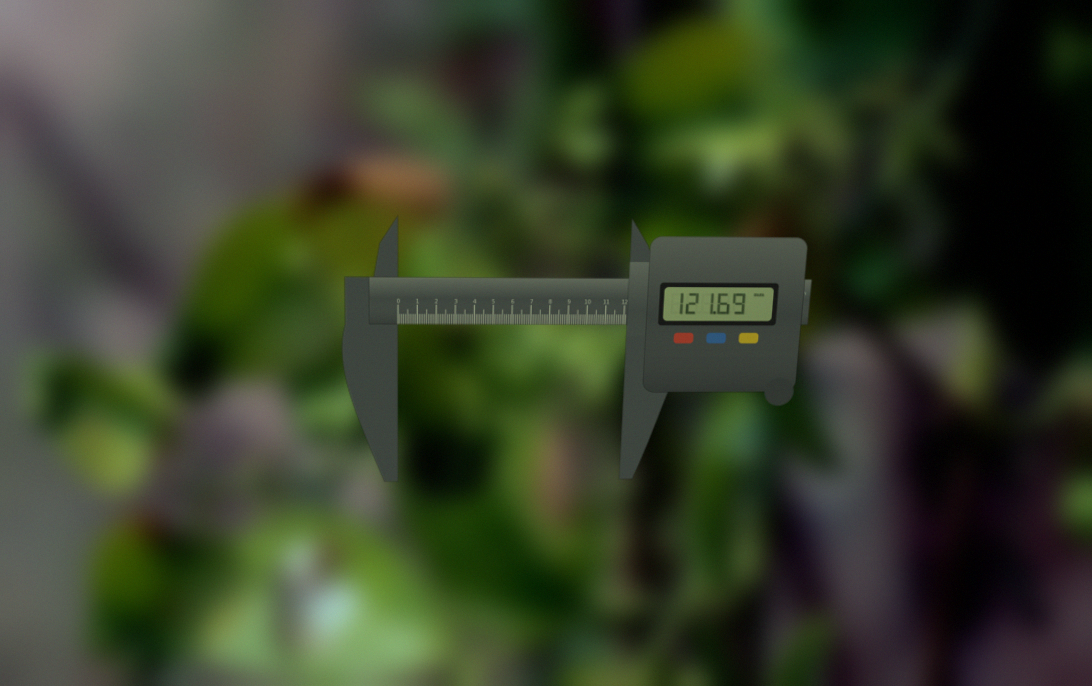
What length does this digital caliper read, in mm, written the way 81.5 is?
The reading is 121.69
